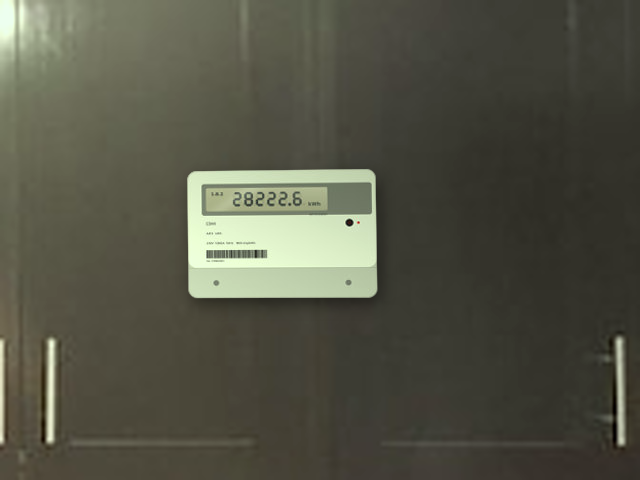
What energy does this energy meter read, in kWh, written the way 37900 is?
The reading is 28222.6
